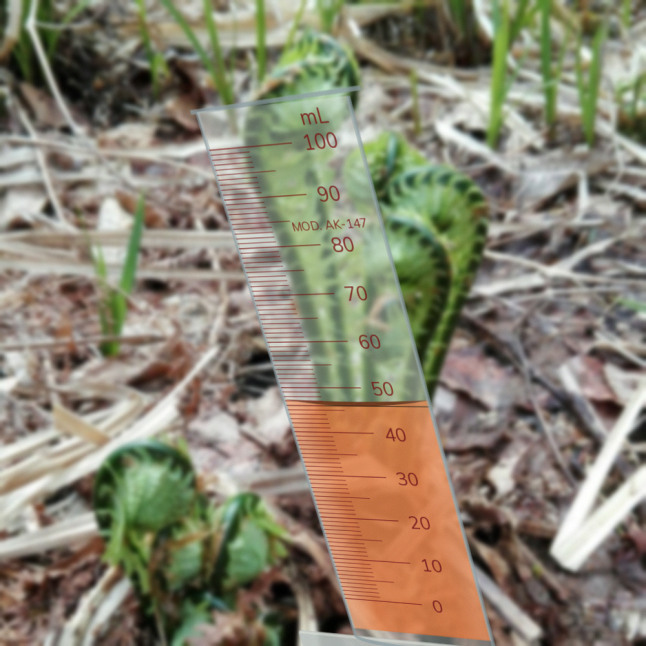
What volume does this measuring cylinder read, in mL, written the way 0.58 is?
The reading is 46
